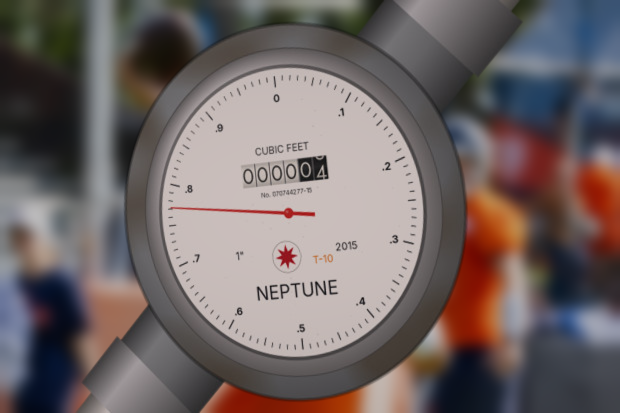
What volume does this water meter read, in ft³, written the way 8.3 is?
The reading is 3.77
